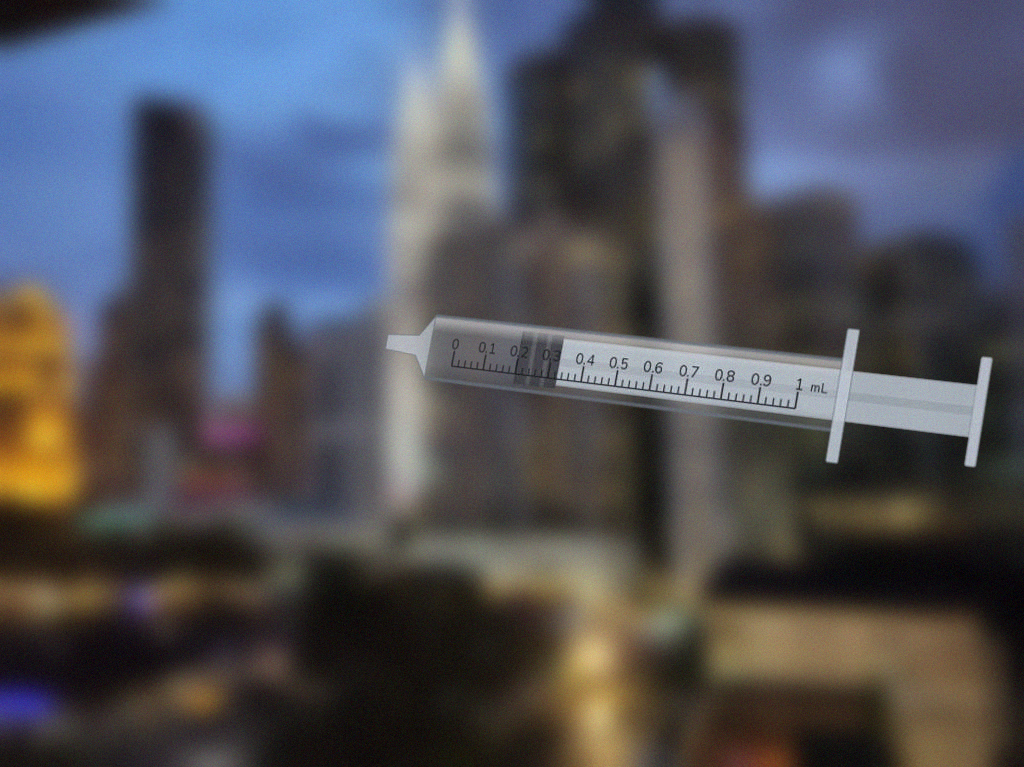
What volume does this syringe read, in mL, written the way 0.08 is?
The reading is 0.2
